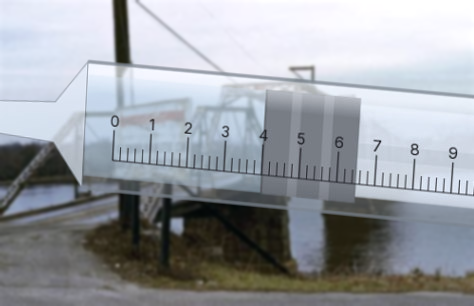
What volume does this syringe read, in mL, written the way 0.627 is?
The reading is 4
